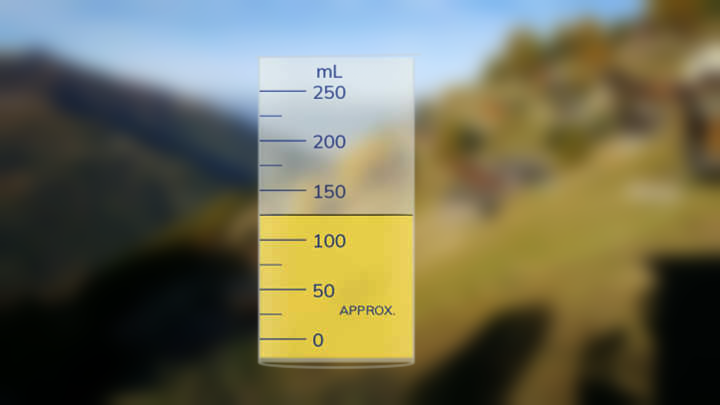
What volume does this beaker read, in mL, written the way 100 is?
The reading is 125
